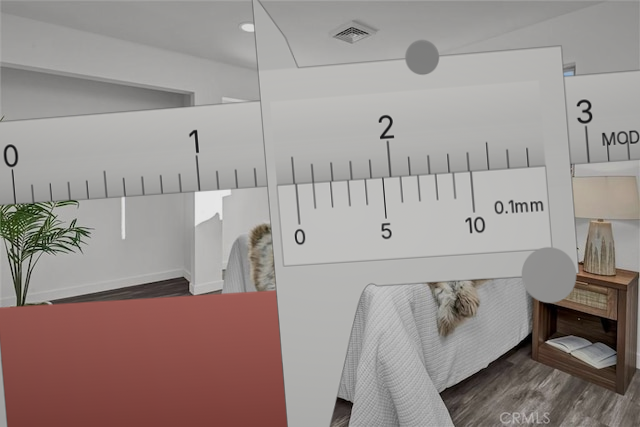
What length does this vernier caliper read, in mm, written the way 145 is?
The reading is 15.1
